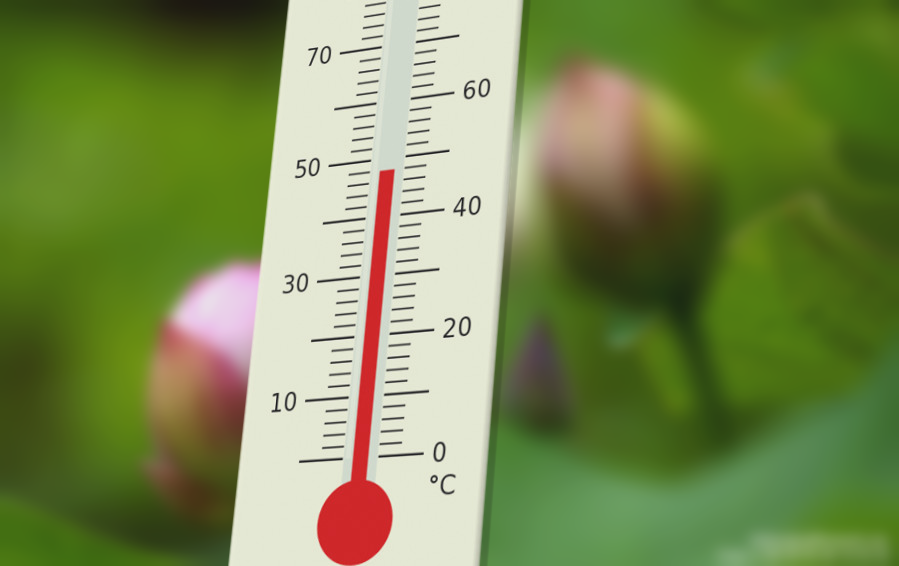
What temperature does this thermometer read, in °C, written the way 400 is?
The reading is 48
